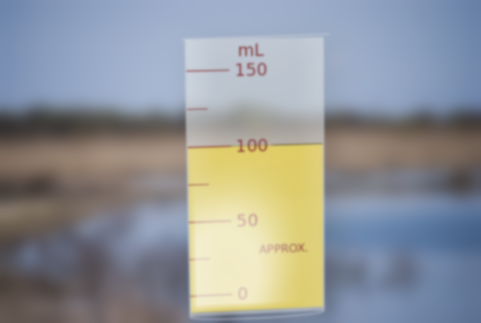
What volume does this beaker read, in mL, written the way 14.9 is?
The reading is 100
